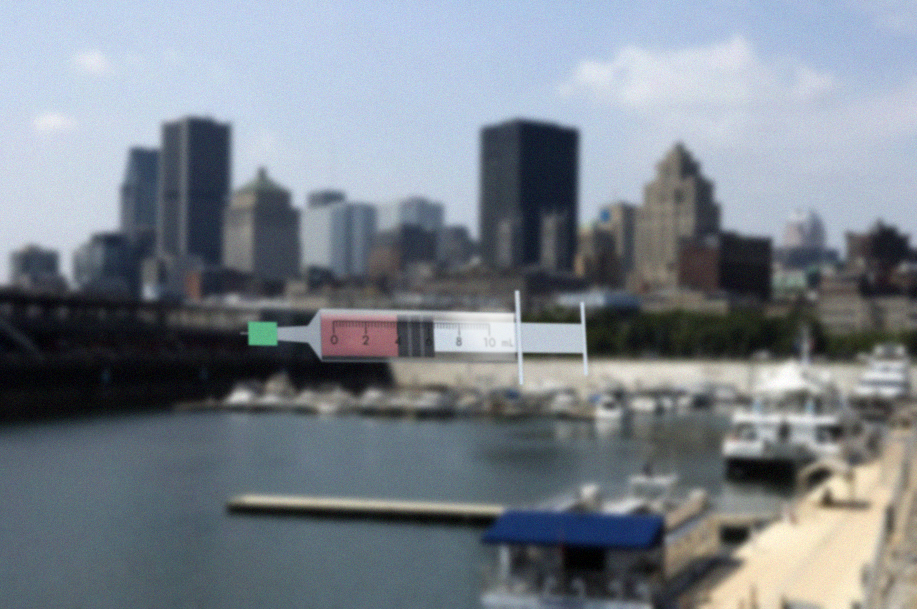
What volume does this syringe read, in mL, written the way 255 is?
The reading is 4
